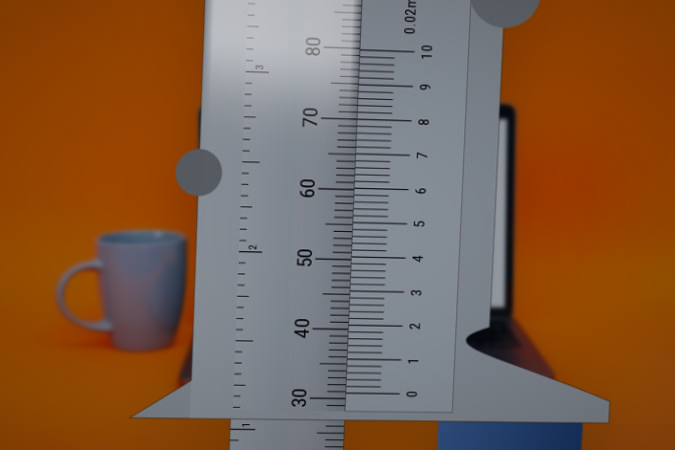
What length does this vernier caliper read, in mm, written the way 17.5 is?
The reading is 30.8
